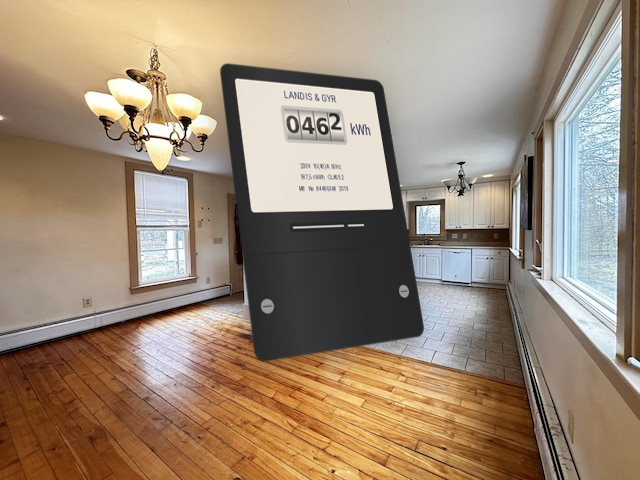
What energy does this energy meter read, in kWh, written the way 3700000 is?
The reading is 462
